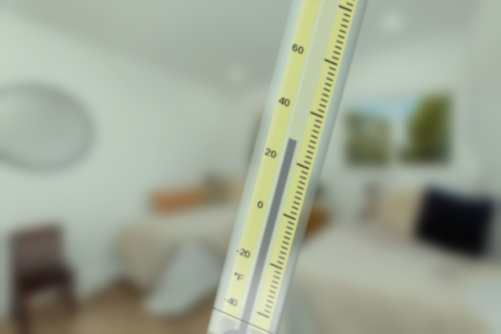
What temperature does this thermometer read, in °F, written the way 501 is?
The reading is 28
